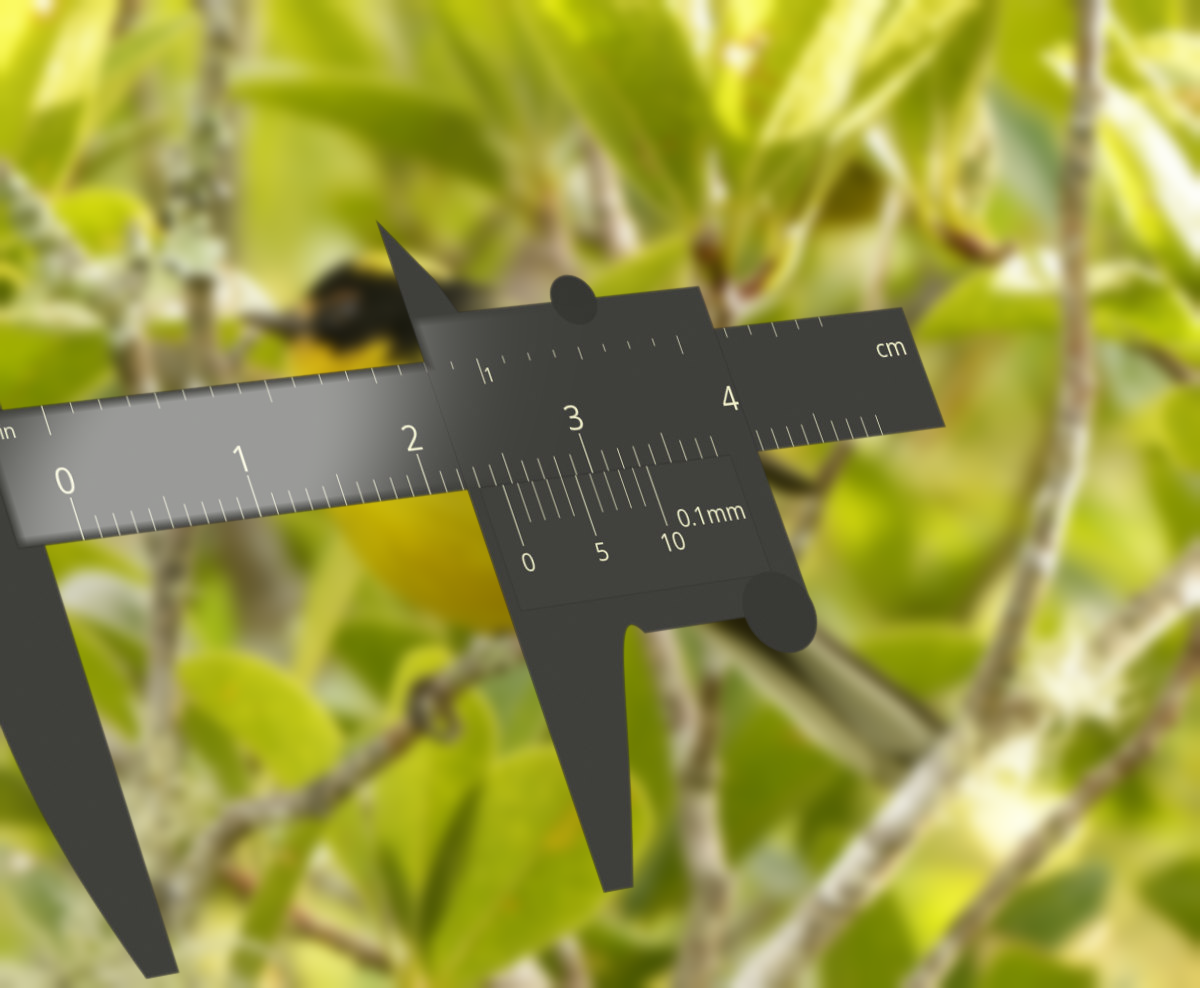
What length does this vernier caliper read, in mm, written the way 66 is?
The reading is 24.4
